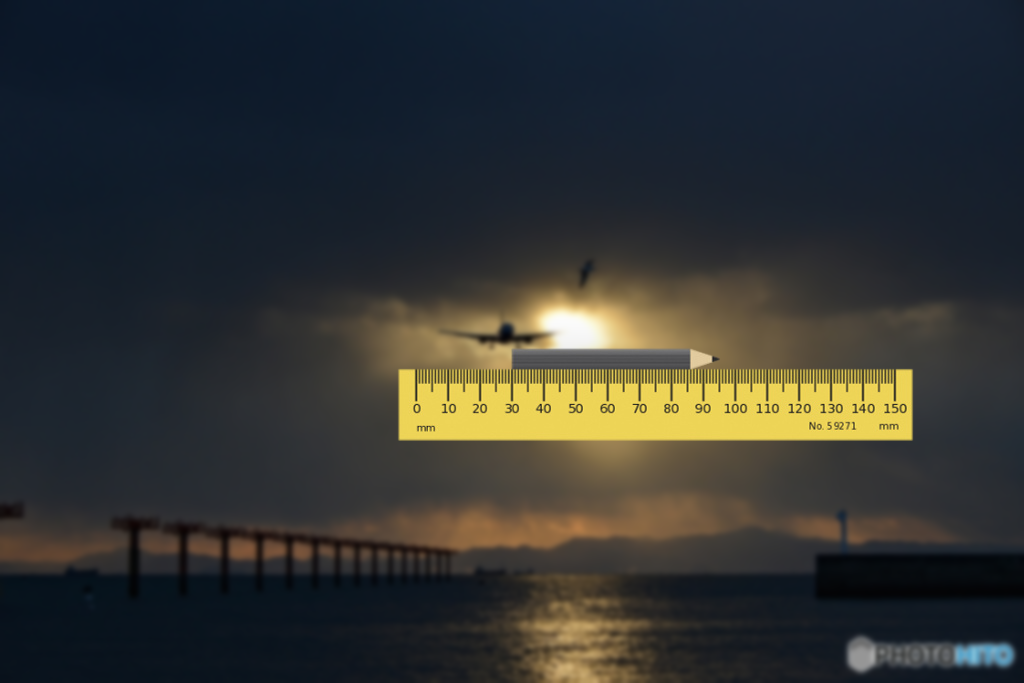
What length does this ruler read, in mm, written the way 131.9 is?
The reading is 65
